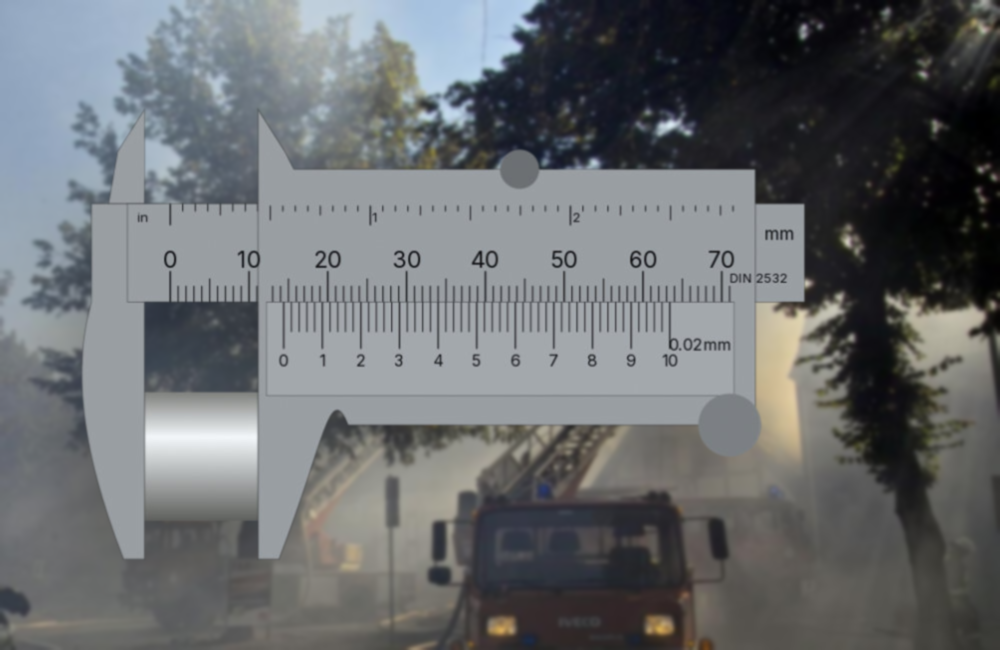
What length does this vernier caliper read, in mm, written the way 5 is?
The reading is 14.4
